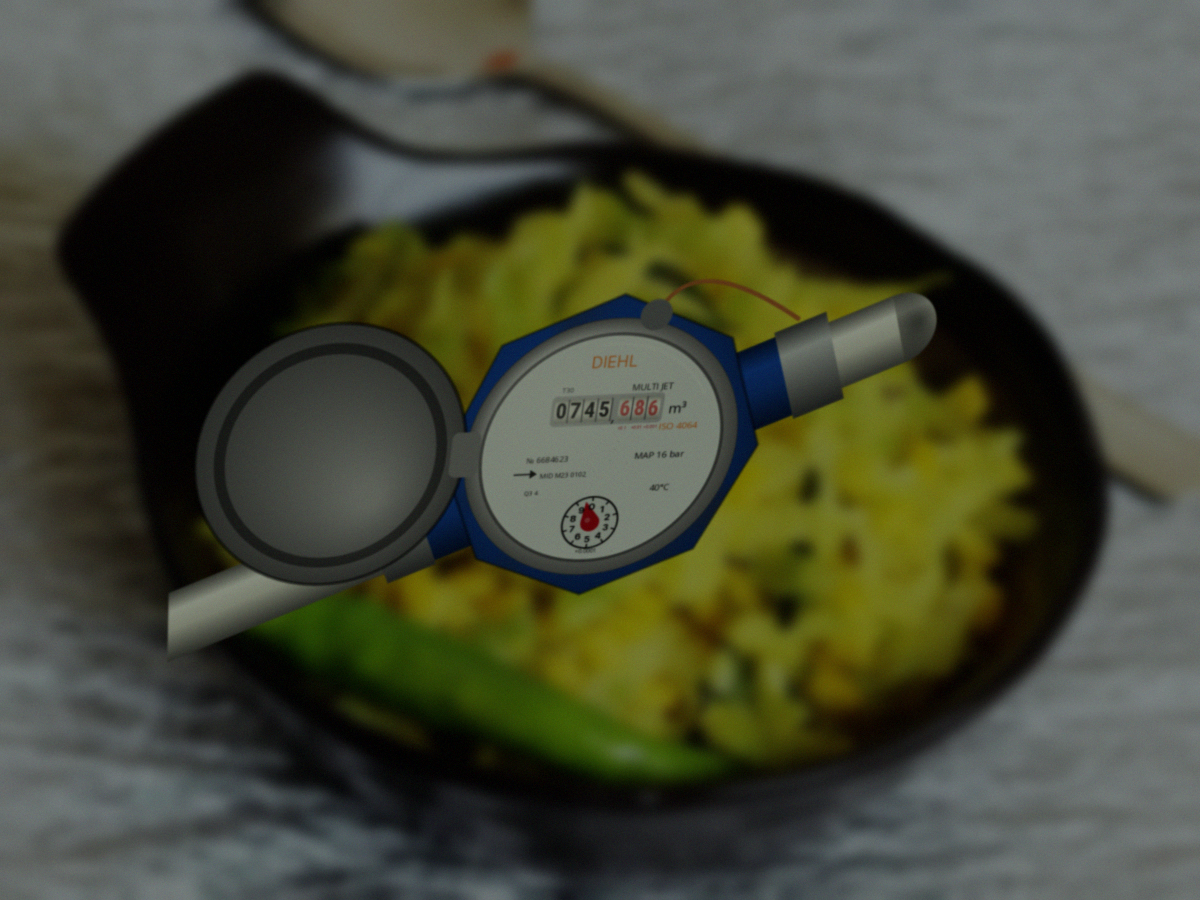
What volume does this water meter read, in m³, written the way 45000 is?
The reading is 745.6859
